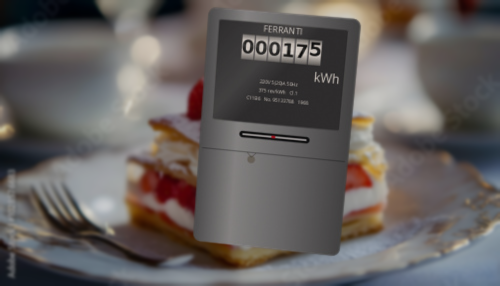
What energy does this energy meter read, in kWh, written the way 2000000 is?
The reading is 175
